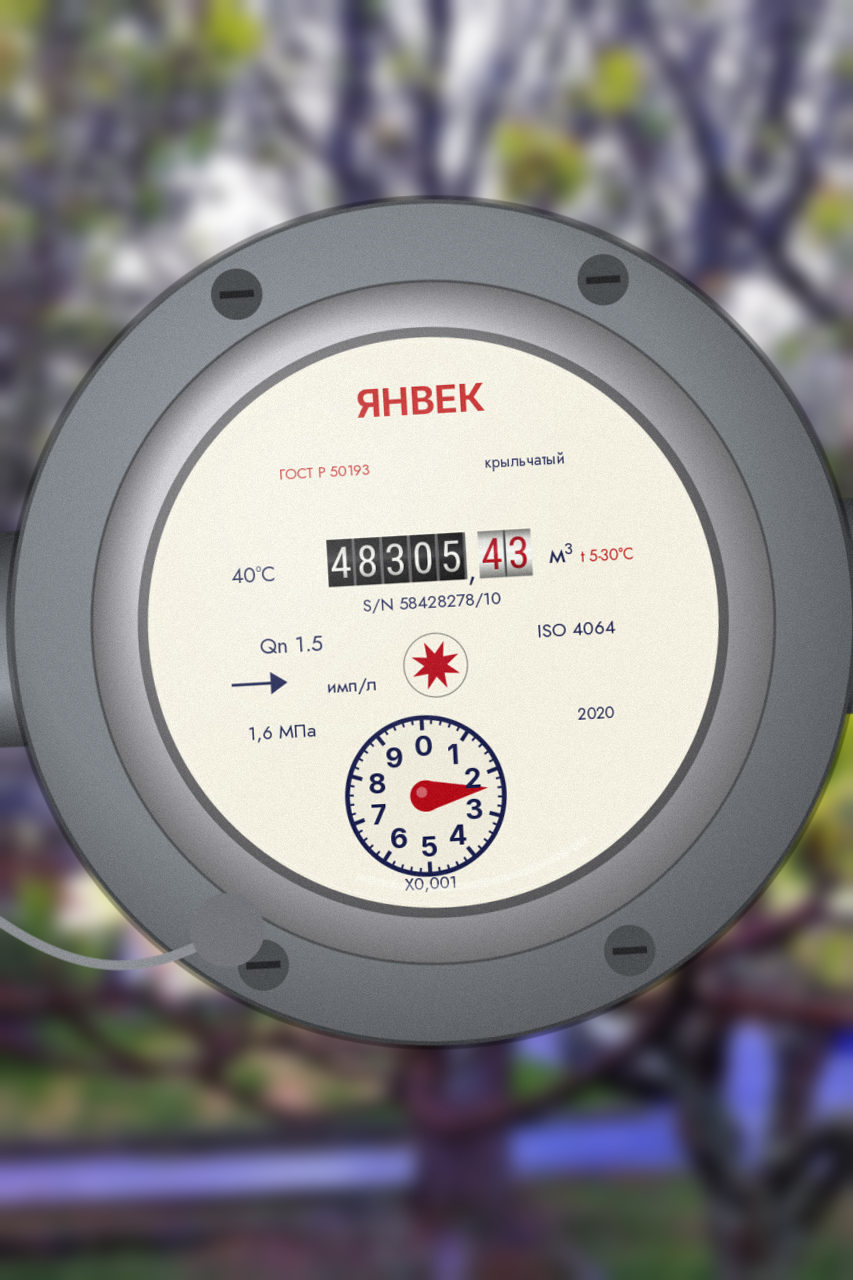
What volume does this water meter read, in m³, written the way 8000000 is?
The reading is 48305.432
